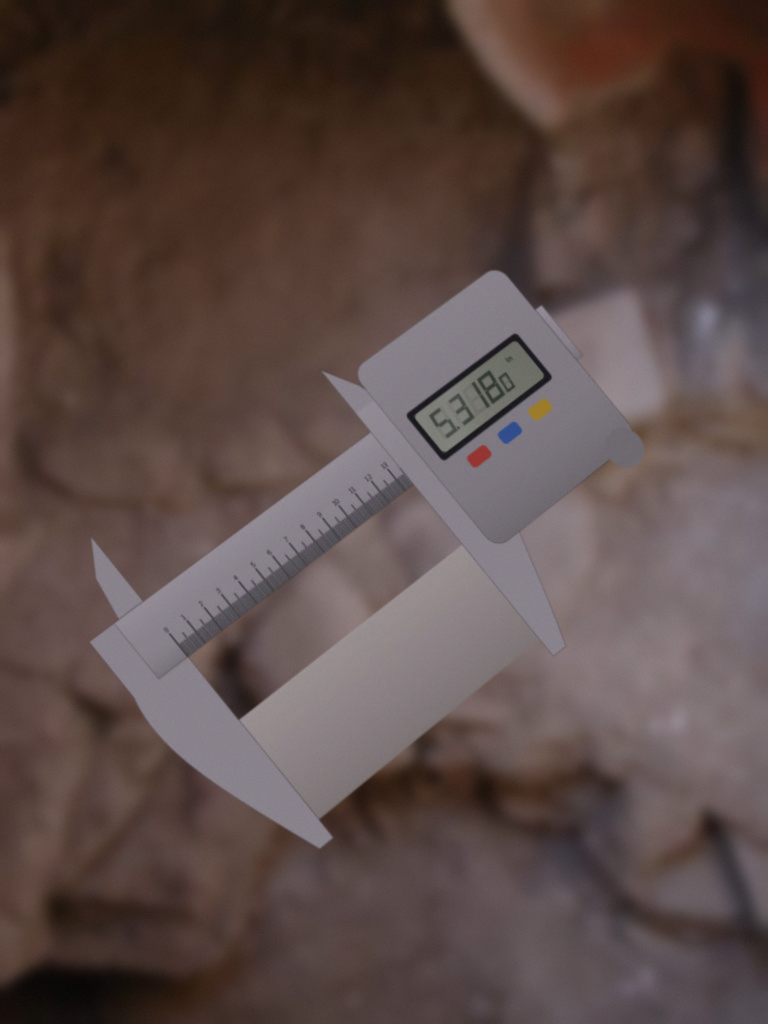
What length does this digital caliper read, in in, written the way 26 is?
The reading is 5.3180
